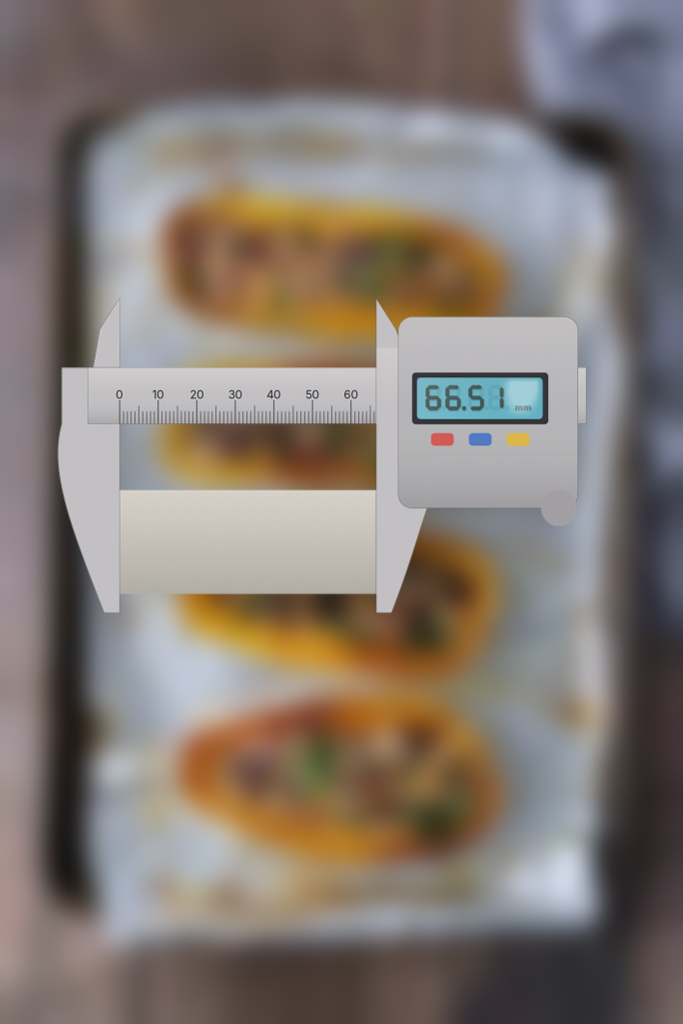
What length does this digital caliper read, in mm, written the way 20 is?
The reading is 66.51
